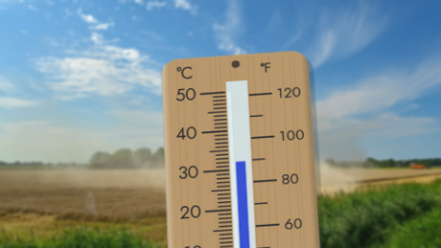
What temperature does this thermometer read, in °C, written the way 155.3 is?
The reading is 32
